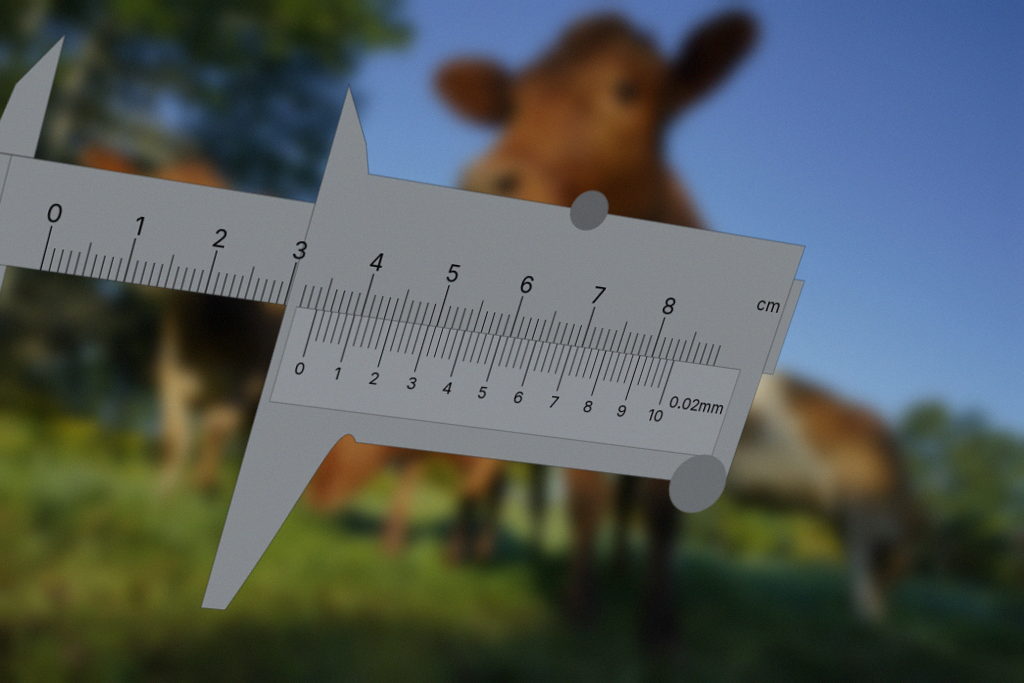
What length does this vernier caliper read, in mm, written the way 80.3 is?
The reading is 34.2
